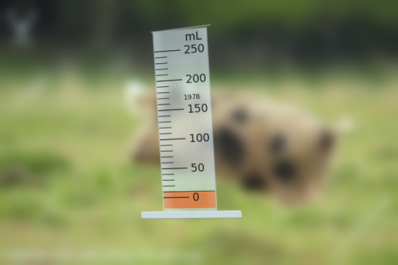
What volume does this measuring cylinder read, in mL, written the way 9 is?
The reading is 10
